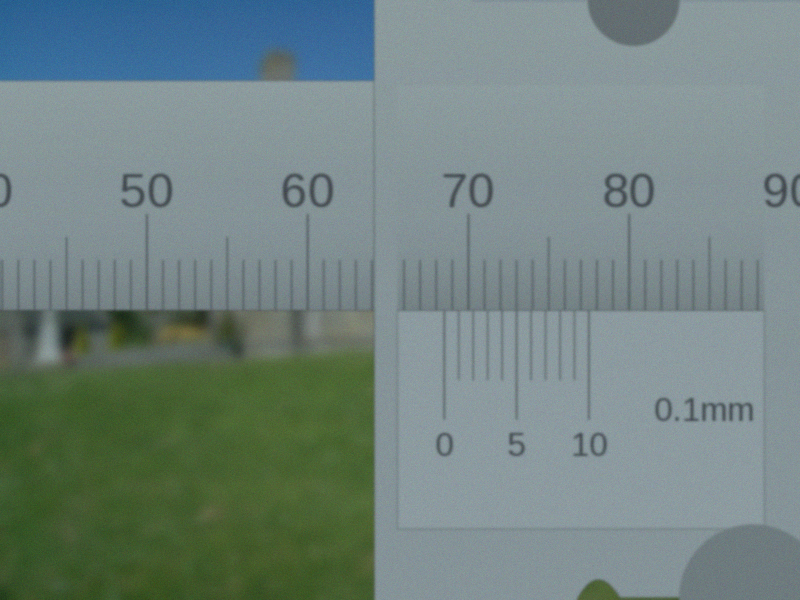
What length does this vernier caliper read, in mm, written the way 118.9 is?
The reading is 68.5
